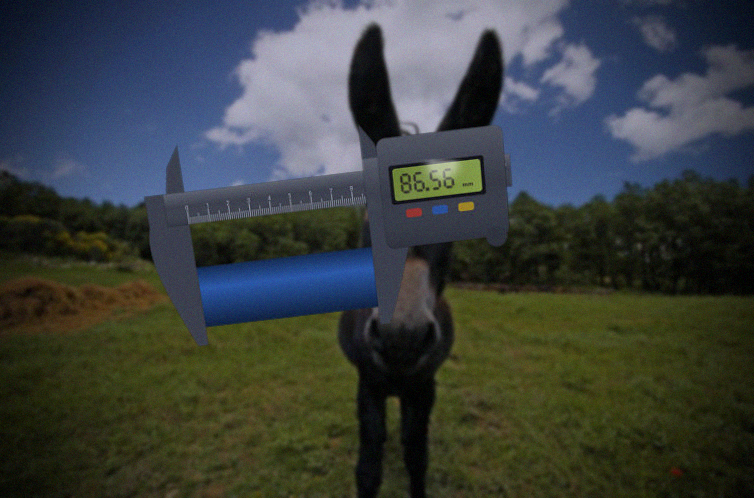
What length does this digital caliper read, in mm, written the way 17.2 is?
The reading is 86.56
